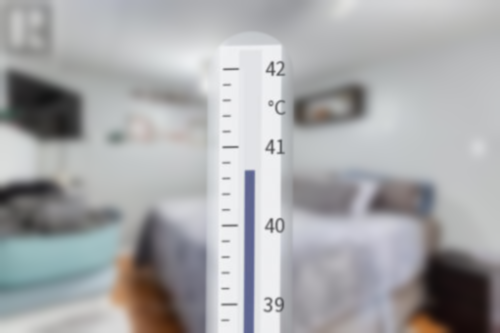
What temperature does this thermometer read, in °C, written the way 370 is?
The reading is 40.7
